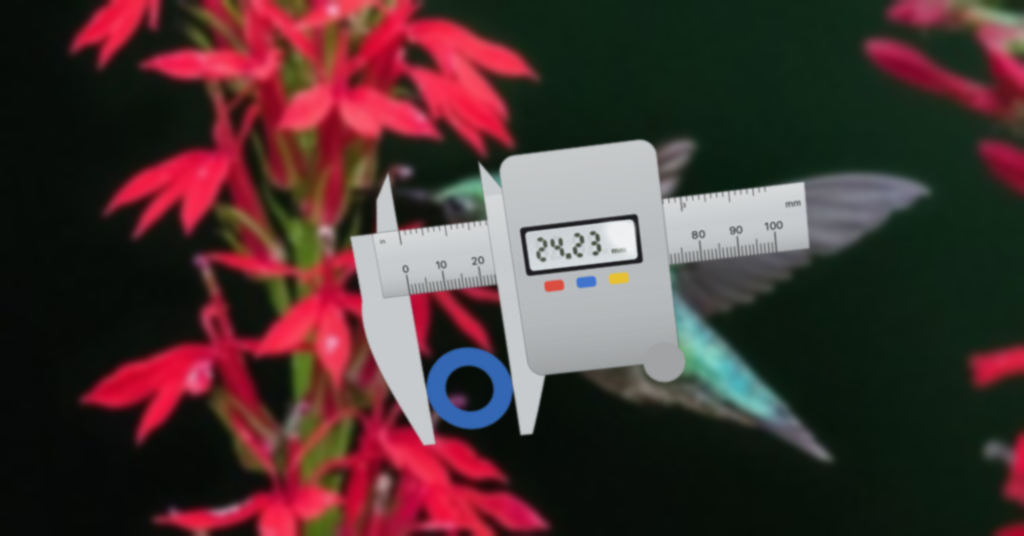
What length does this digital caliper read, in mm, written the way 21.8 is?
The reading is 24.23
